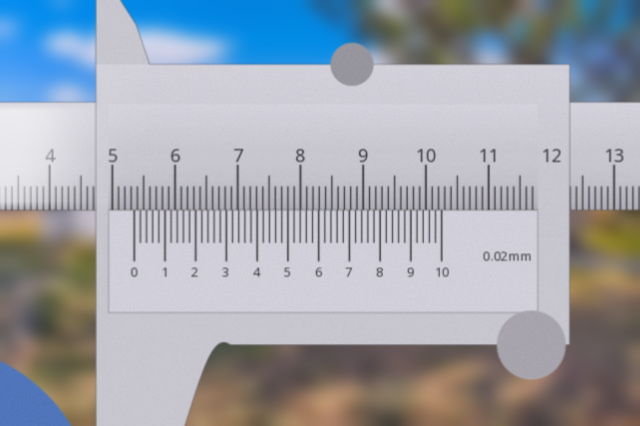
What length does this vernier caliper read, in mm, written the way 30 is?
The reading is 53.5
